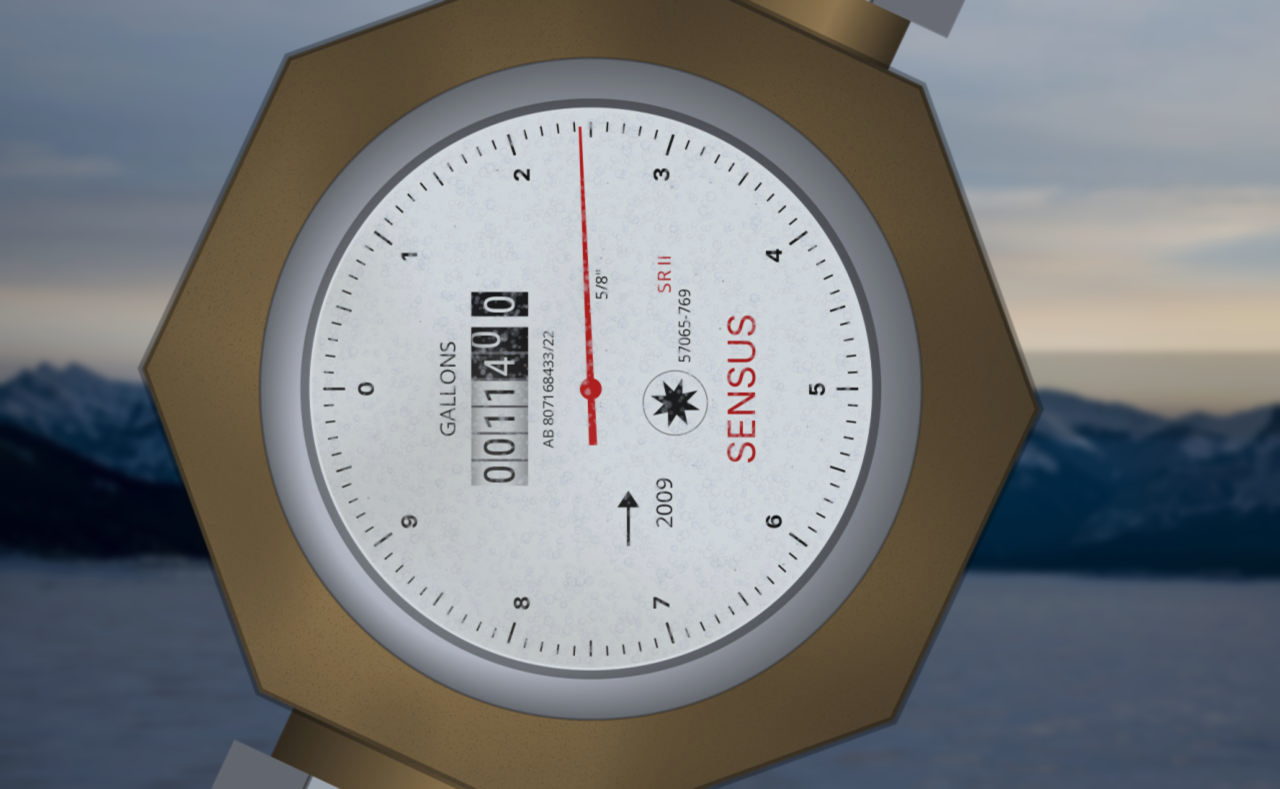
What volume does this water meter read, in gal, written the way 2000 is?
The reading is 11402.4
